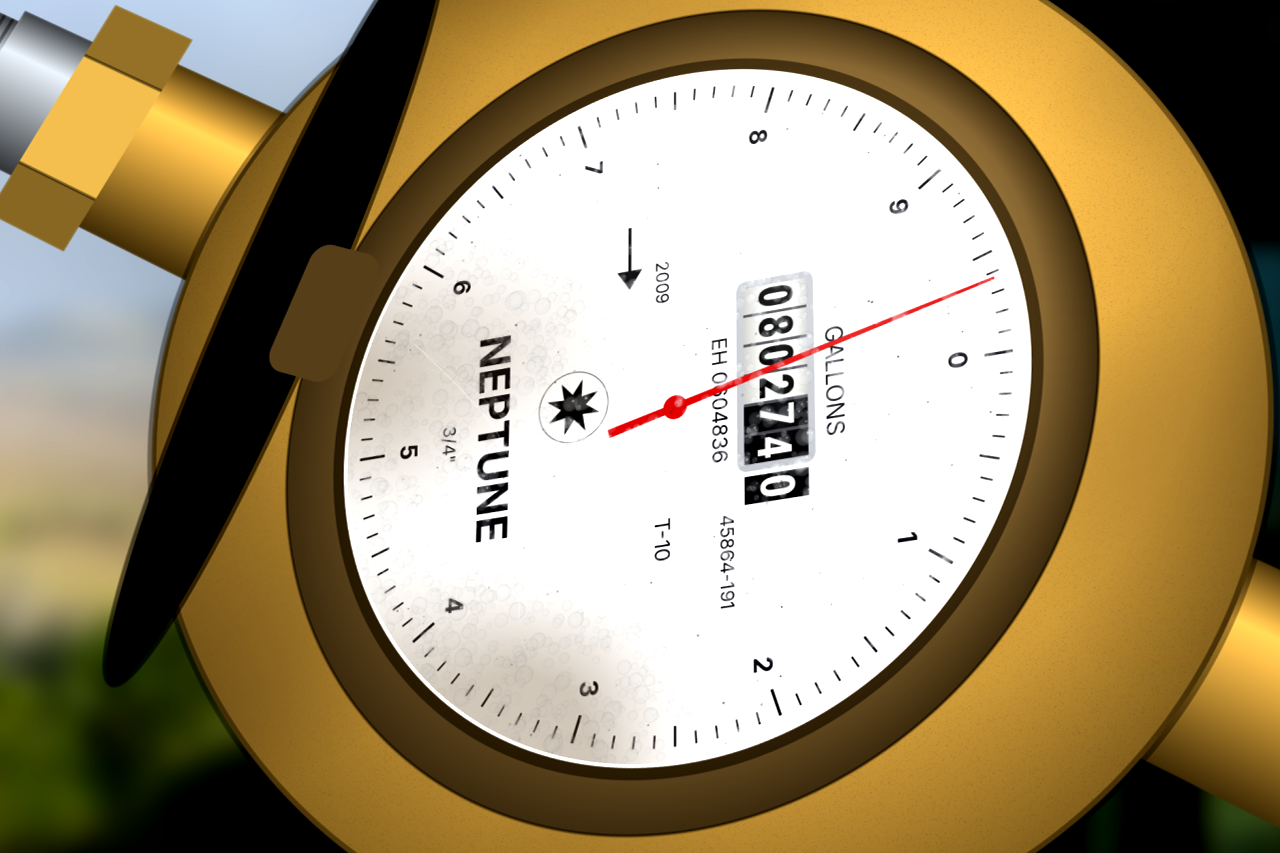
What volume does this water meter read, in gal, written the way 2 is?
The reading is 802739.6
